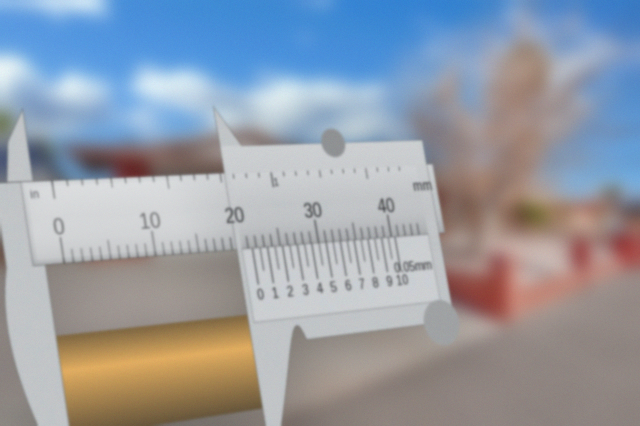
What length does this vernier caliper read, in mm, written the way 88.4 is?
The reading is 21.5
